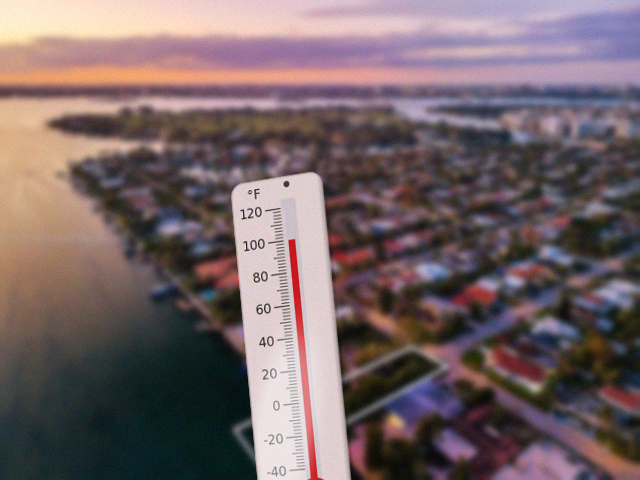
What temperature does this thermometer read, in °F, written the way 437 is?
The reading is 100
